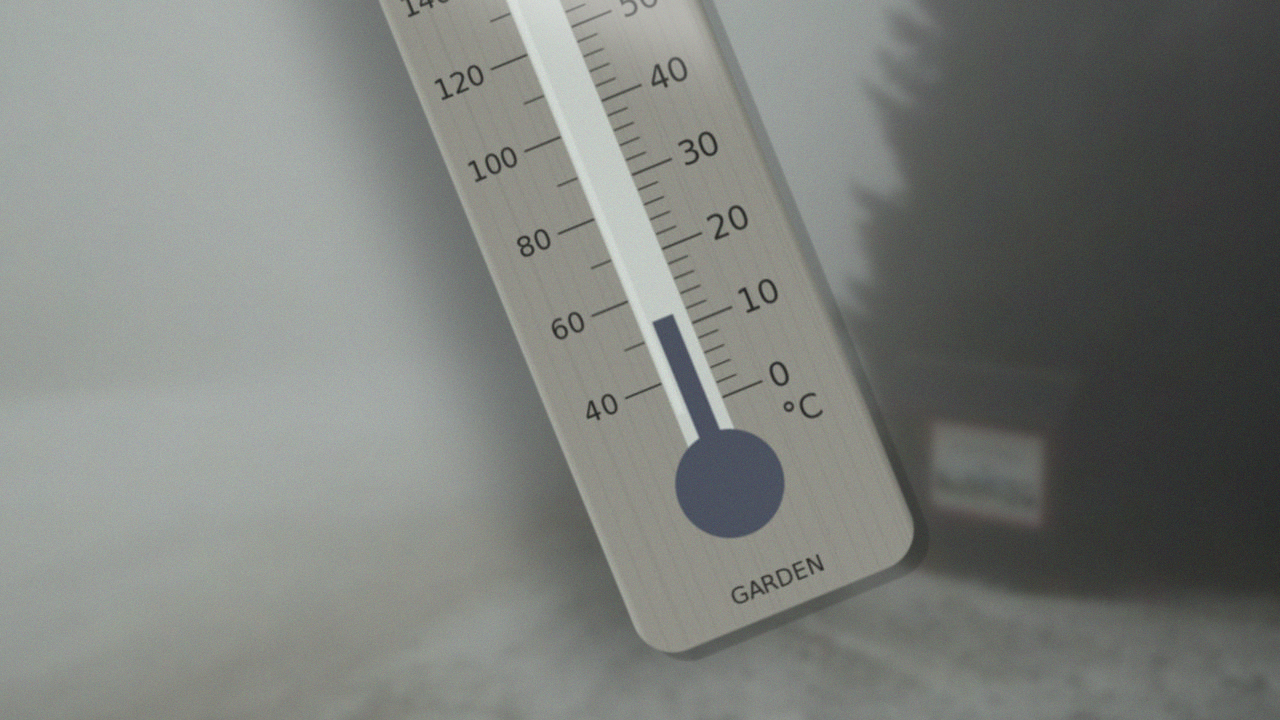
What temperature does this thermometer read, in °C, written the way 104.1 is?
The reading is 12
